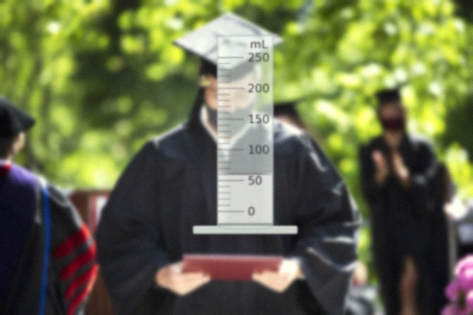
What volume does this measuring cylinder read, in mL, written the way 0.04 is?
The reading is 60
